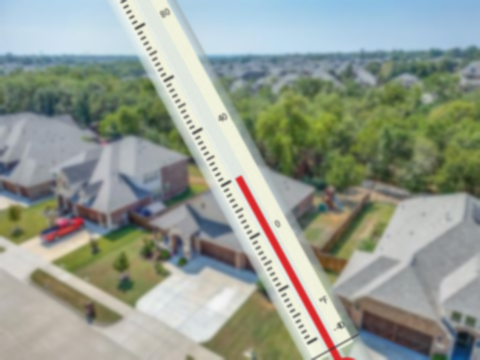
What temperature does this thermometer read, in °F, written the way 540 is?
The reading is 20
